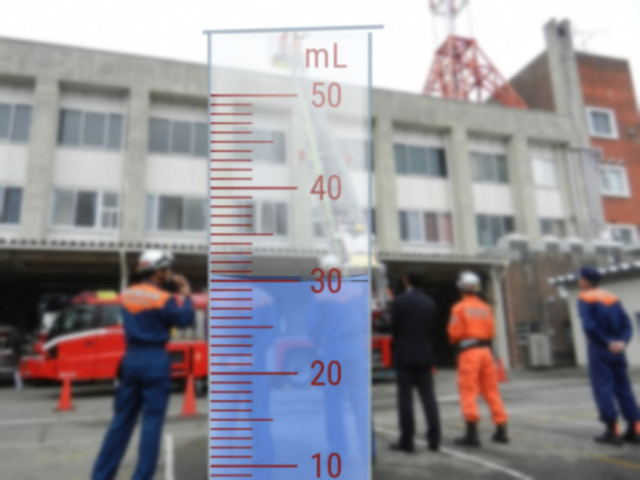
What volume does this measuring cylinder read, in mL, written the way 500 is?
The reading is 30
